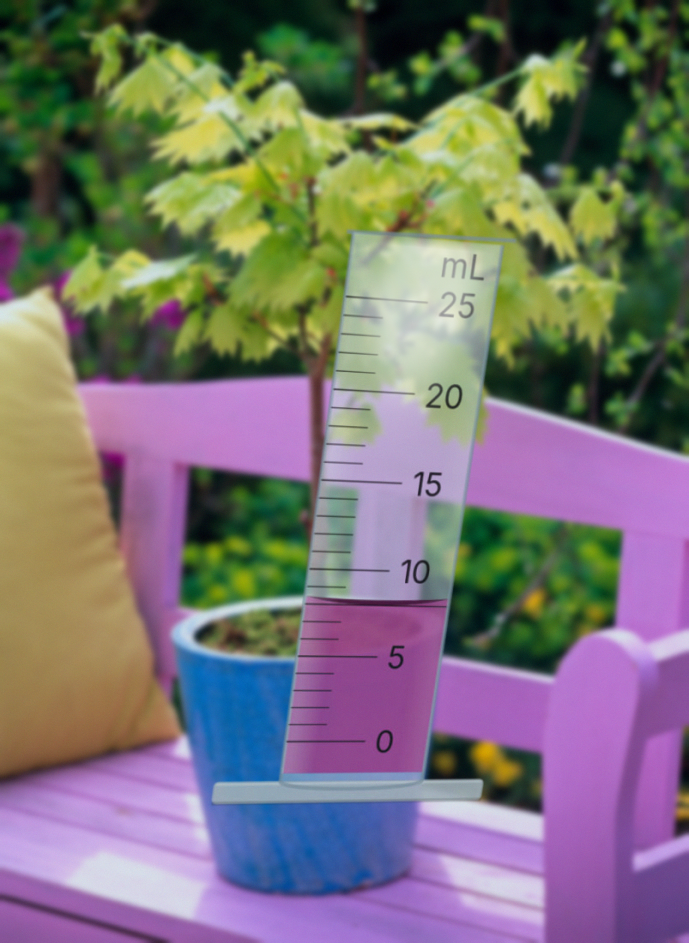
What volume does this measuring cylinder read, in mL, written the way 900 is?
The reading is 8
